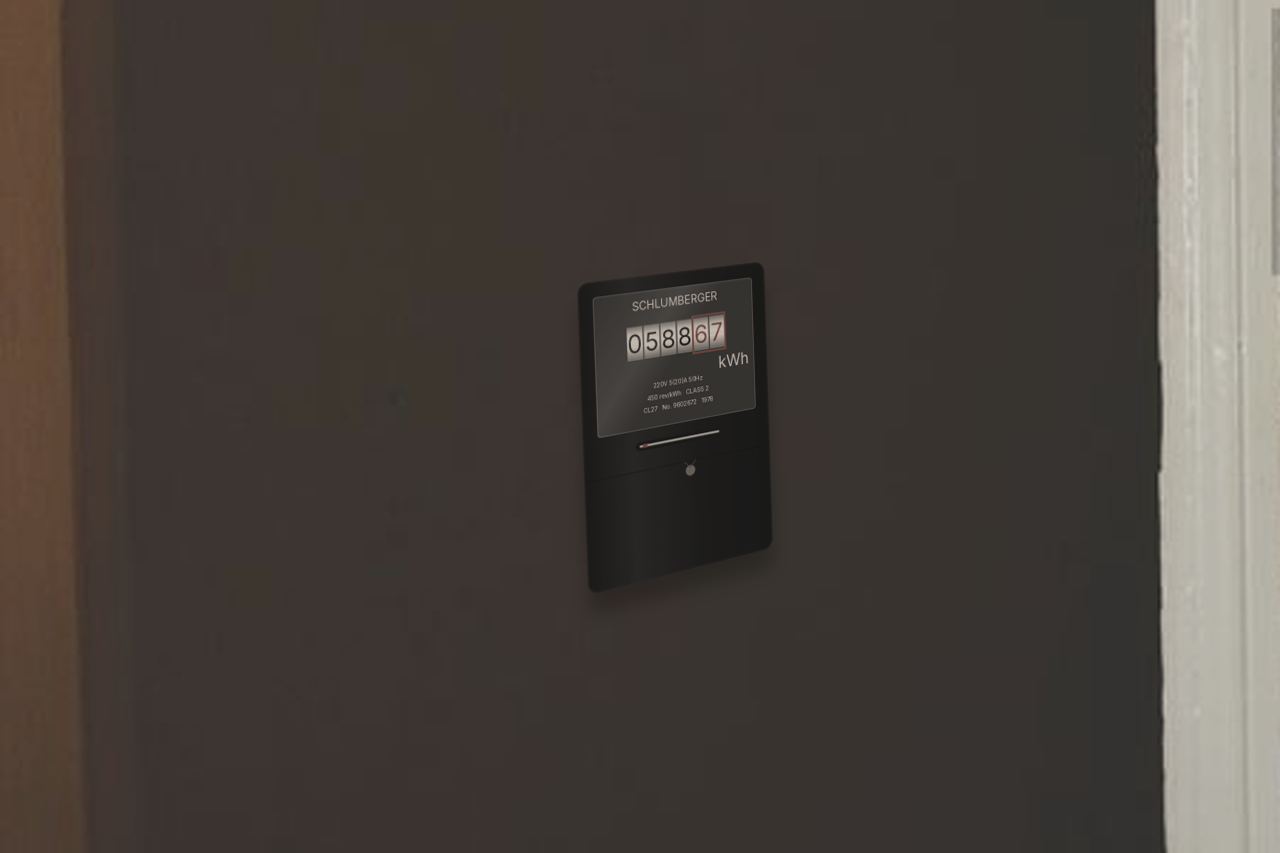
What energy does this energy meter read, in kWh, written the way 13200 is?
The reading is 588.67
